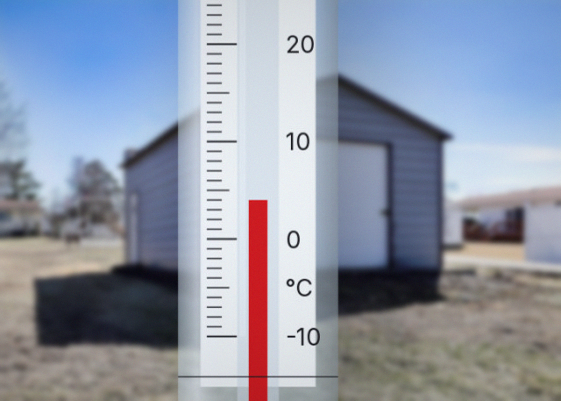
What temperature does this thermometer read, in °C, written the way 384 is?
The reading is 4
